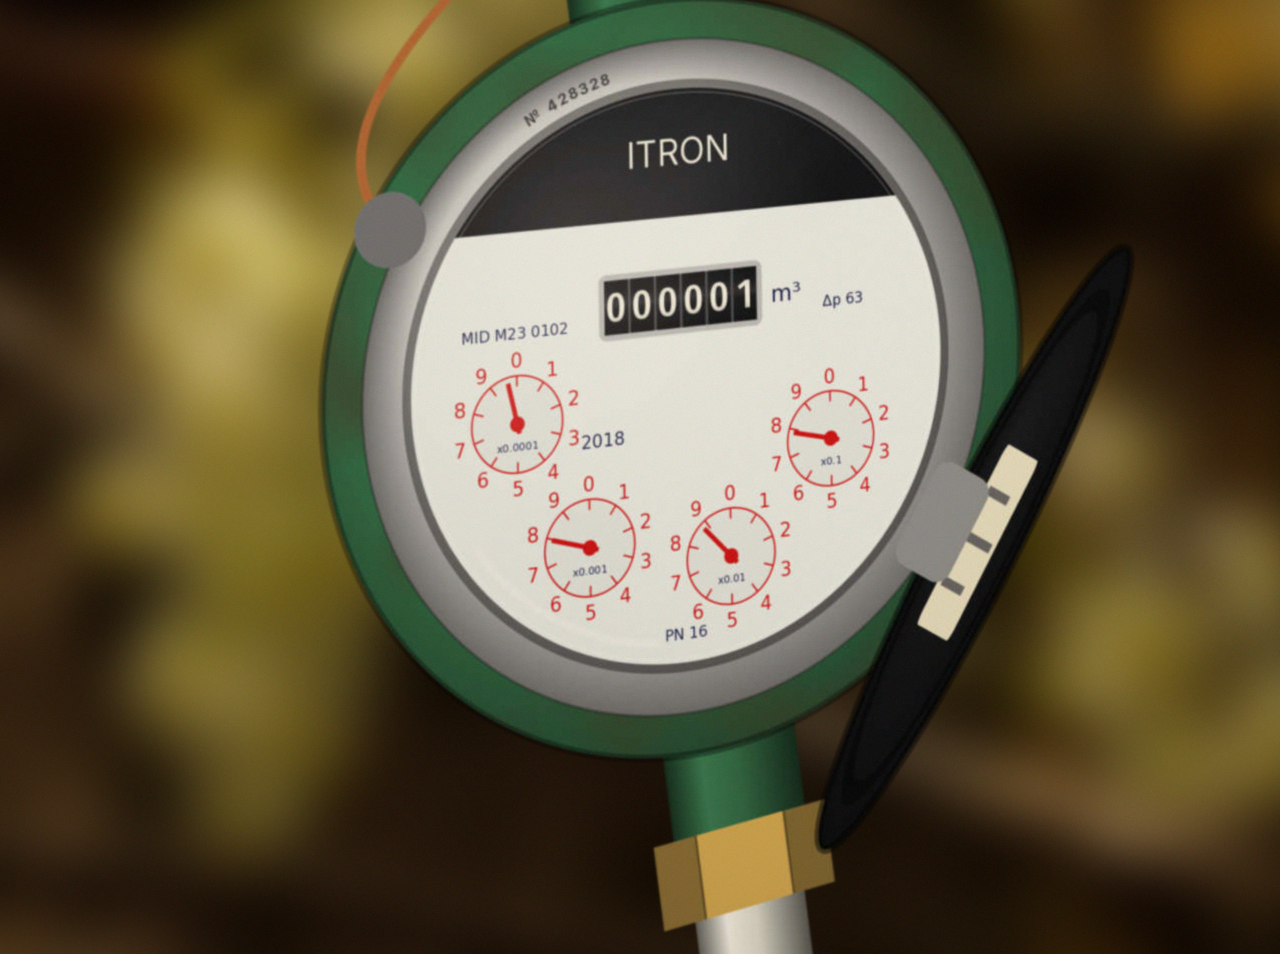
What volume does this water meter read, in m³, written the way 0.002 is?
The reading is 1.7879
